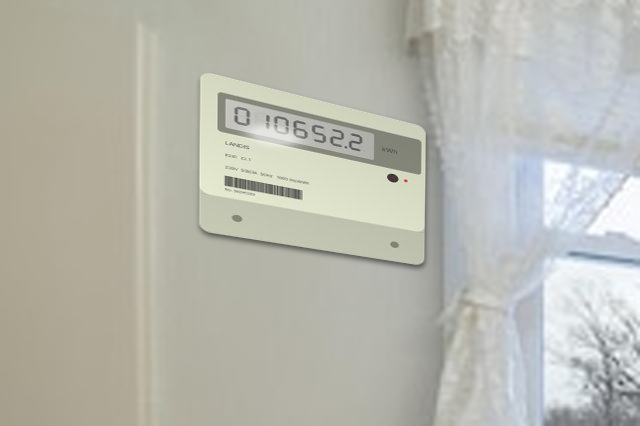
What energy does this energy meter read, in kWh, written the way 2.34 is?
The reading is 10652.2
